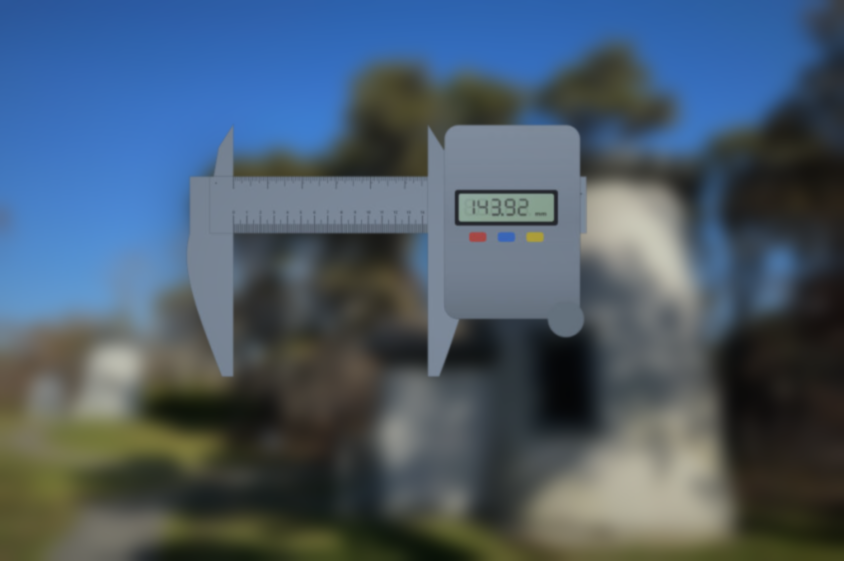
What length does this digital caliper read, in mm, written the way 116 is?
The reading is 143.92
